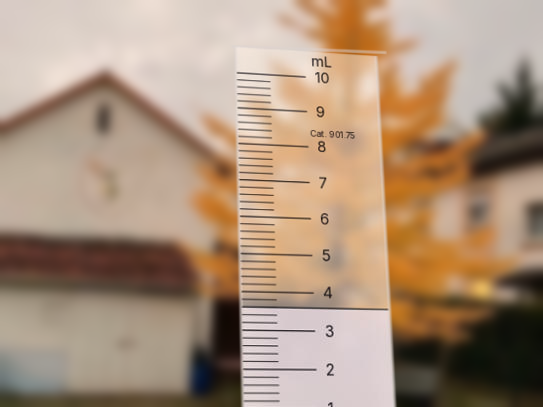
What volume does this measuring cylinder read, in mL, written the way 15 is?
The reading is 3.6
